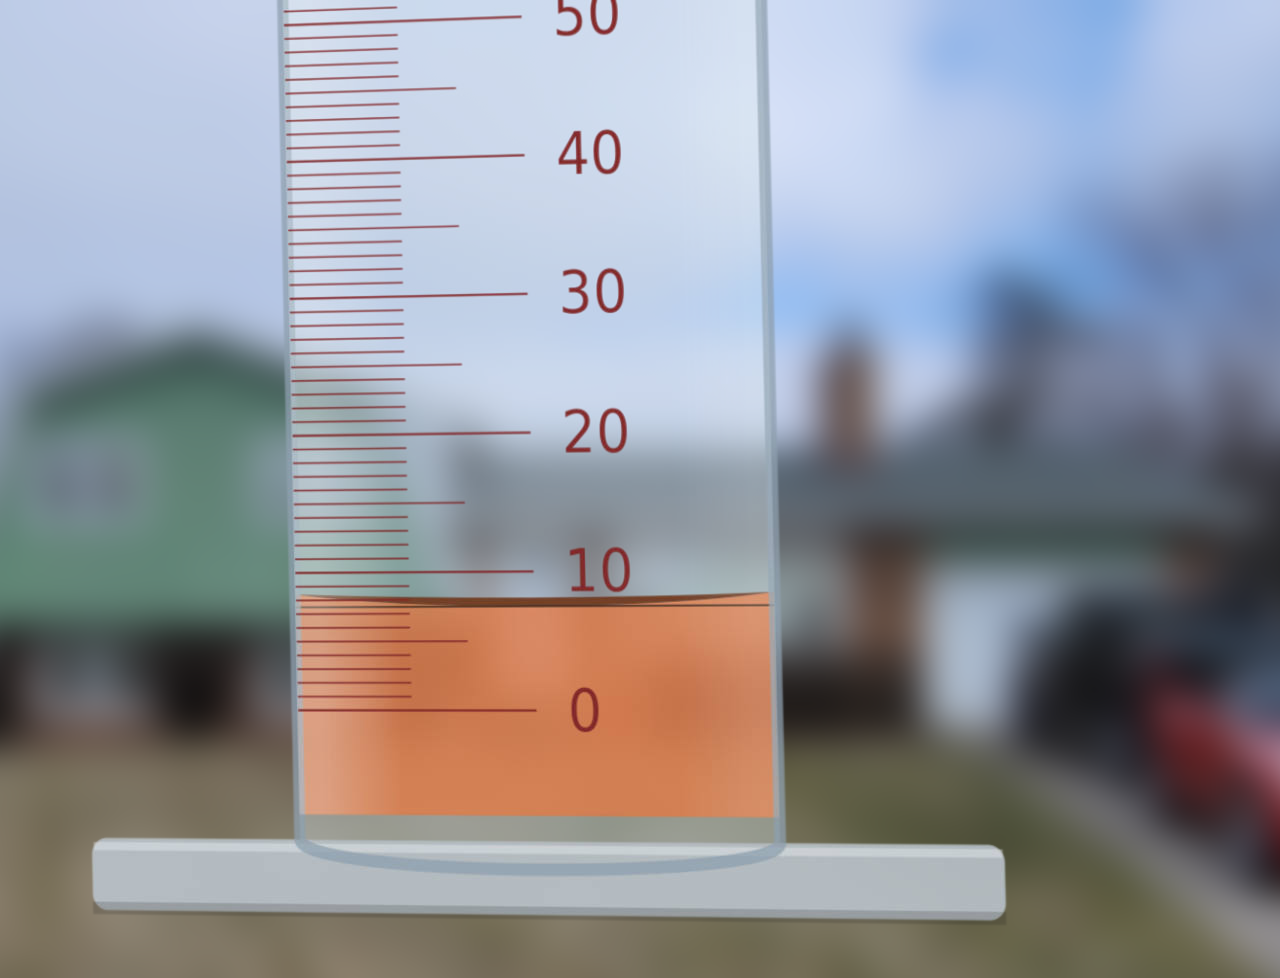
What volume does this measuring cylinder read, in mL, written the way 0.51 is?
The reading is 7.5
